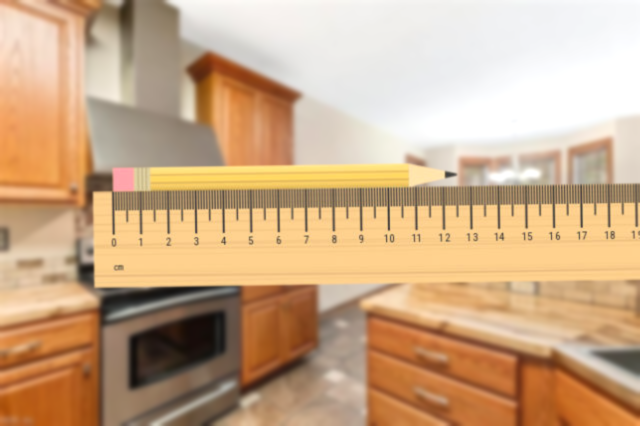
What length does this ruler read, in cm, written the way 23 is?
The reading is 12.5
